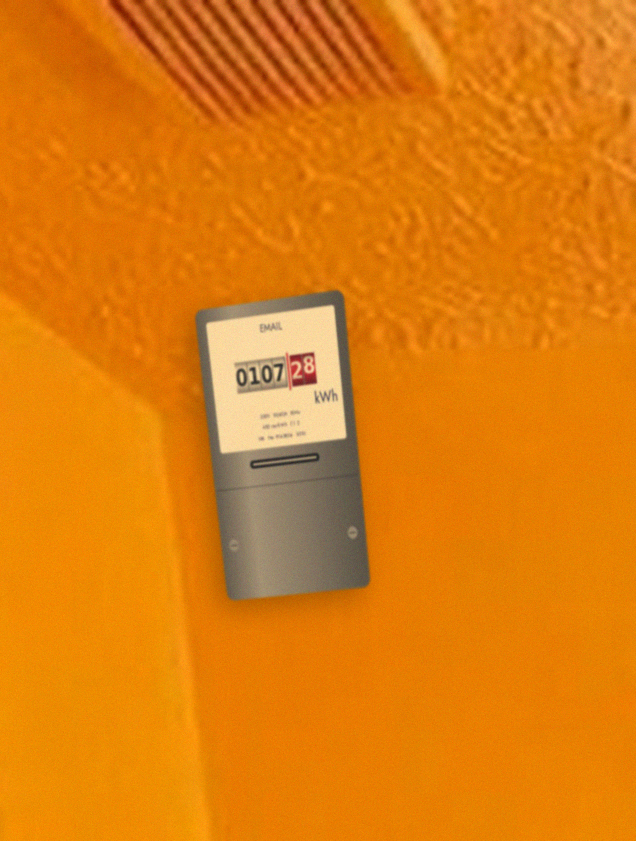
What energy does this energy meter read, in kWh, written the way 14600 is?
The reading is 107.28
